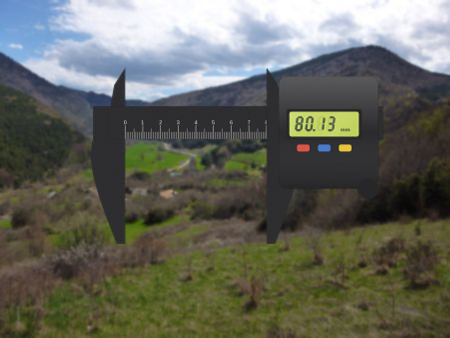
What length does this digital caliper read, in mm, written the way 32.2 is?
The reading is 80.13
